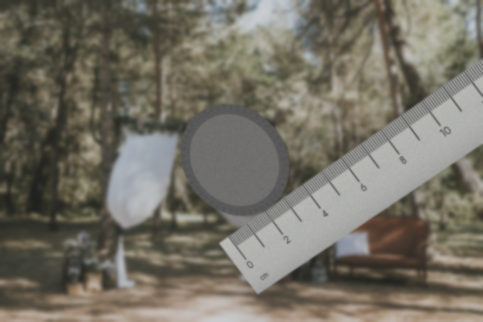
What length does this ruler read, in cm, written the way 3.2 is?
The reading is 4.5
